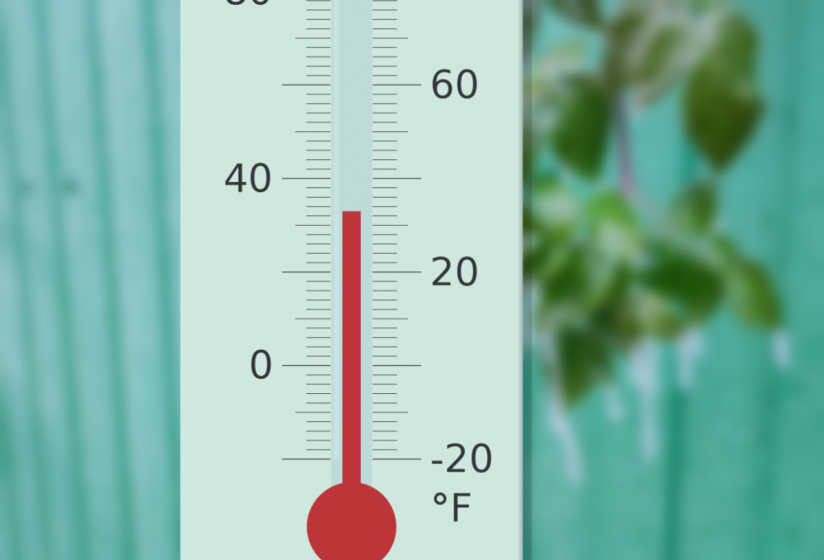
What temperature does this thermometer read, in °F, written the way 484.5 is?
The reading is 33
